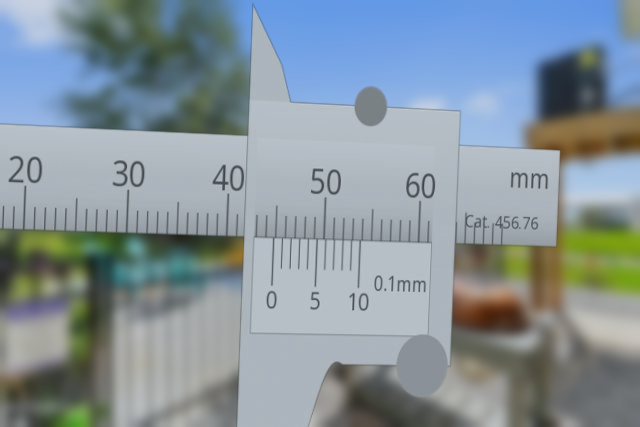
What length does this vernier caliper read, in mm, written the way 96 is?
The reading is 44.8
